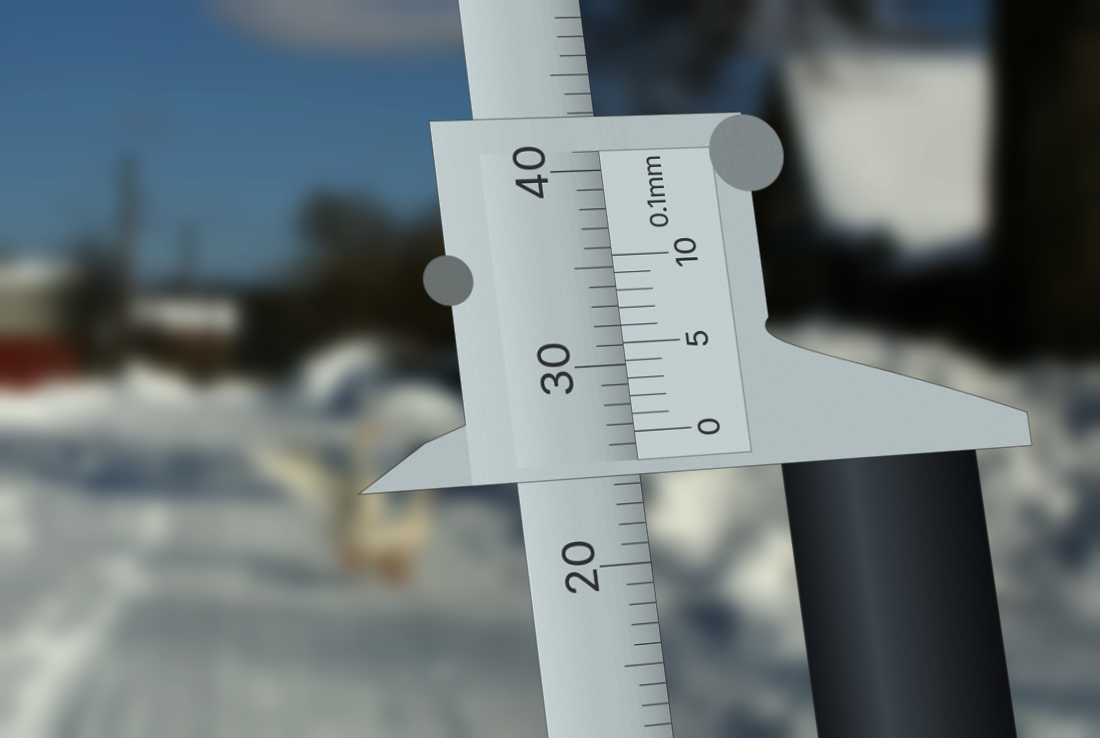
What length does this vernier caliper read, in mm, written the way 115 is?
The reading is 26.6
